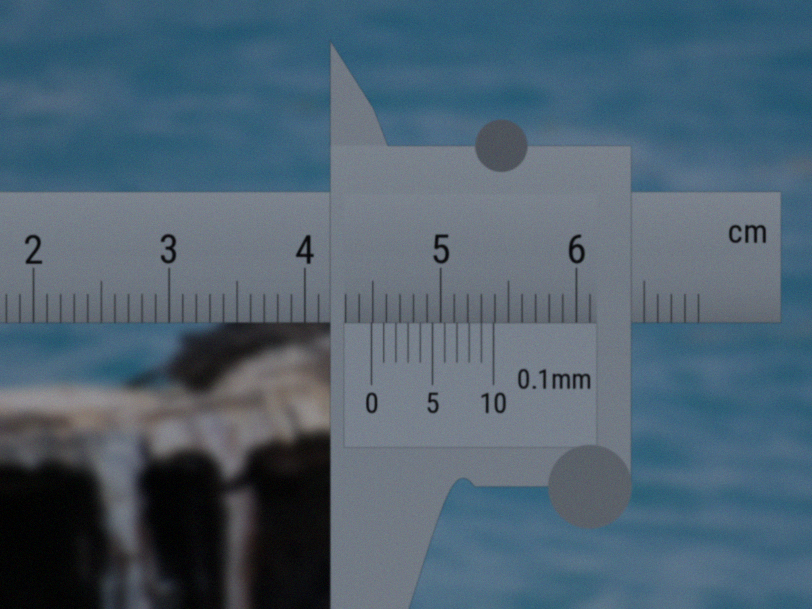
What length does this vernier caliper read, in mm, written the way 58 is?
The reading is 44.9
